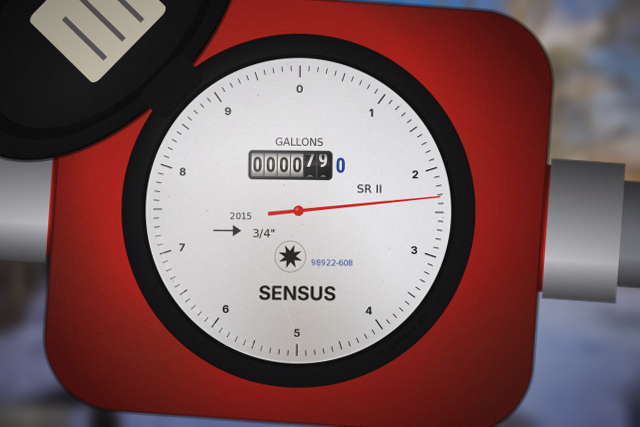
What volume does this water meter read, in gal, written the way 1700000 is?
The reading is 792.3
